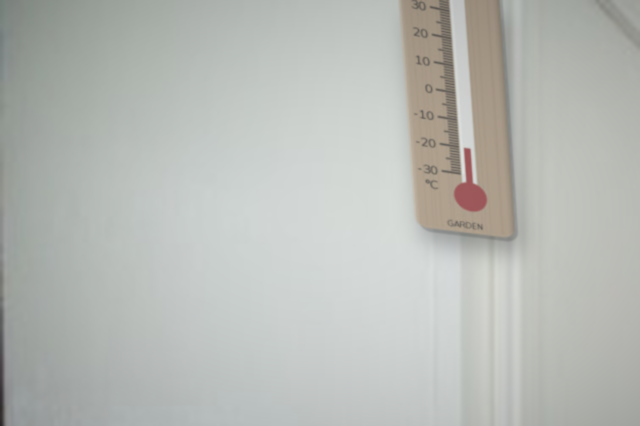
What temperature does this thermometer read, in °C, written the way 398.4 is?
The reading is -20
